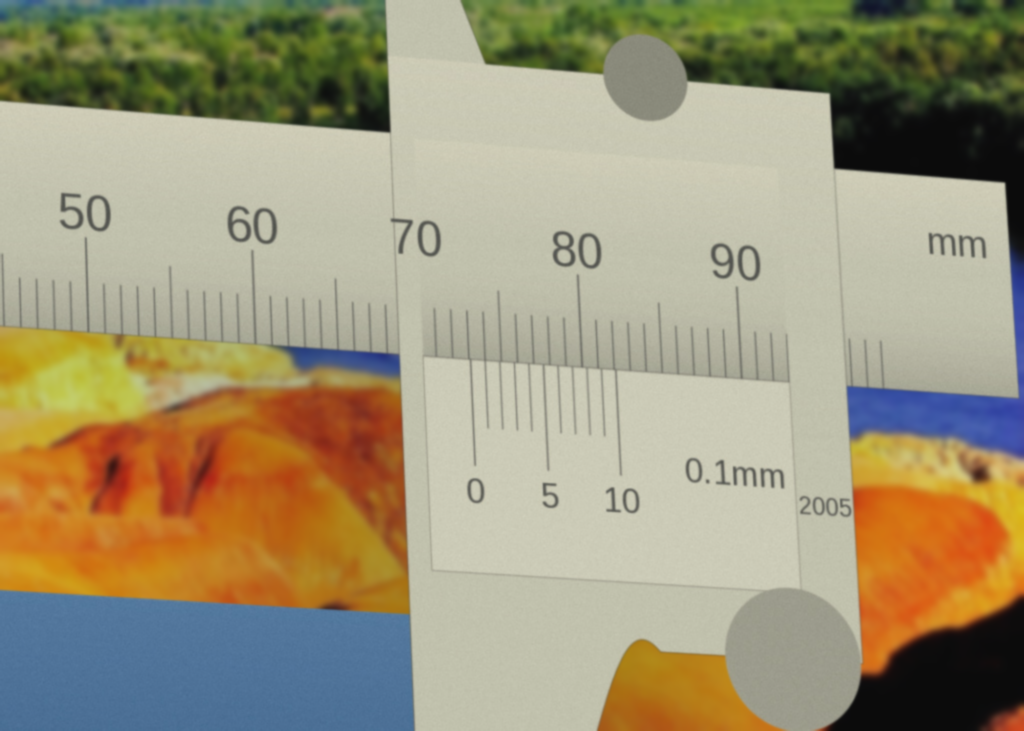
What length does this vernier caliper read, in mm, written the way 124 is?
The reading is 73.1
